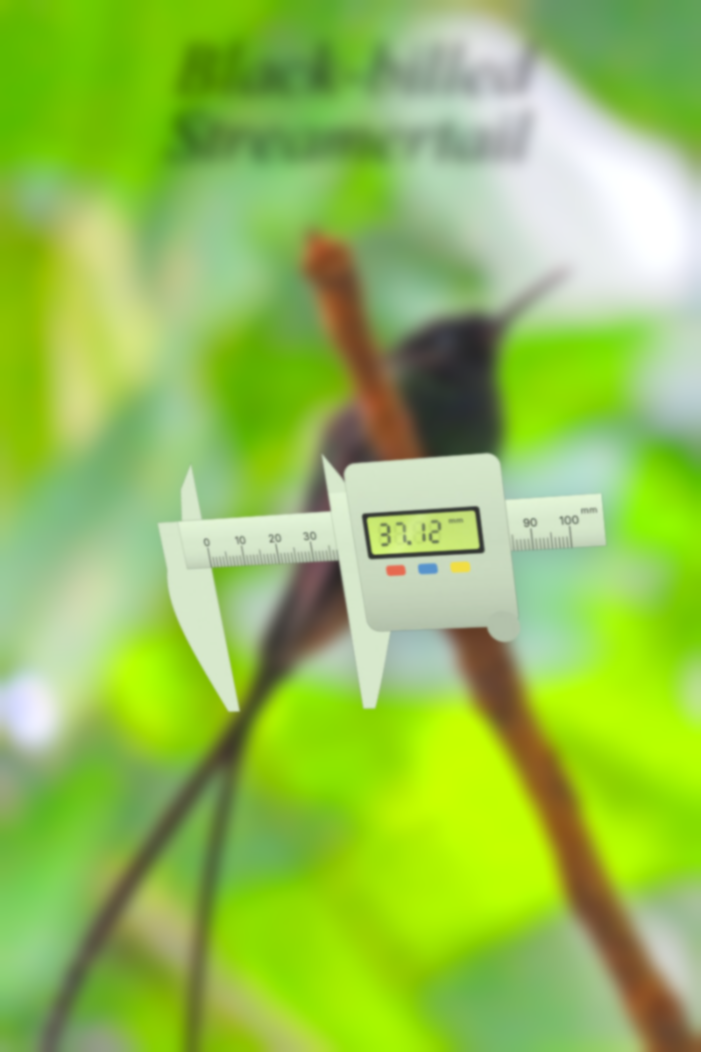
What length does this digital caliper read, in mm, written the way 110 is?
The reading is 37.12
